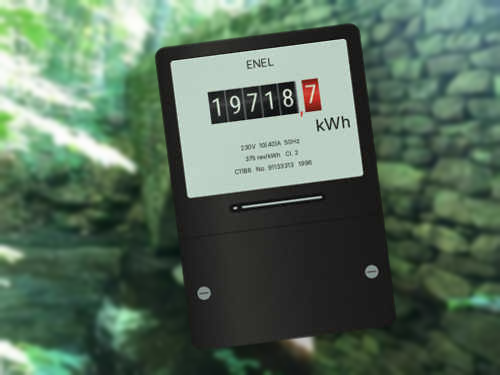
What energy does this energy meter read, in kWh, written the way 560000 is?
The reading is 19718.7
